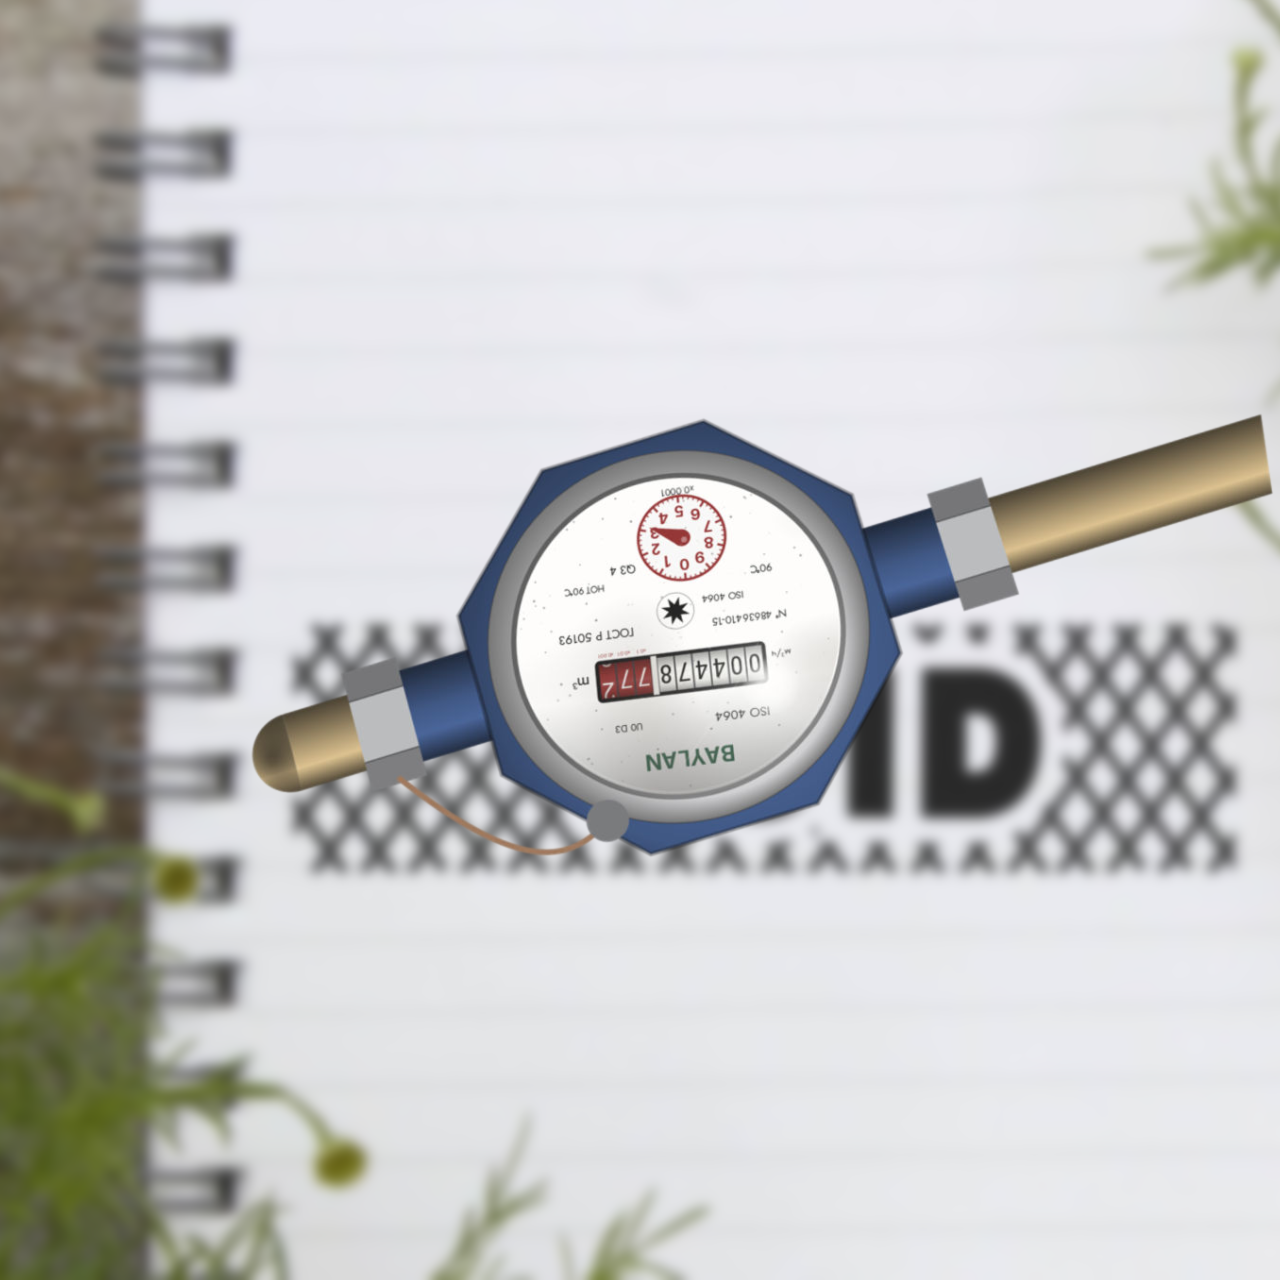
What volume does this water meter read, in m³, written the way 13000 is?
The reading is 4478.7723
